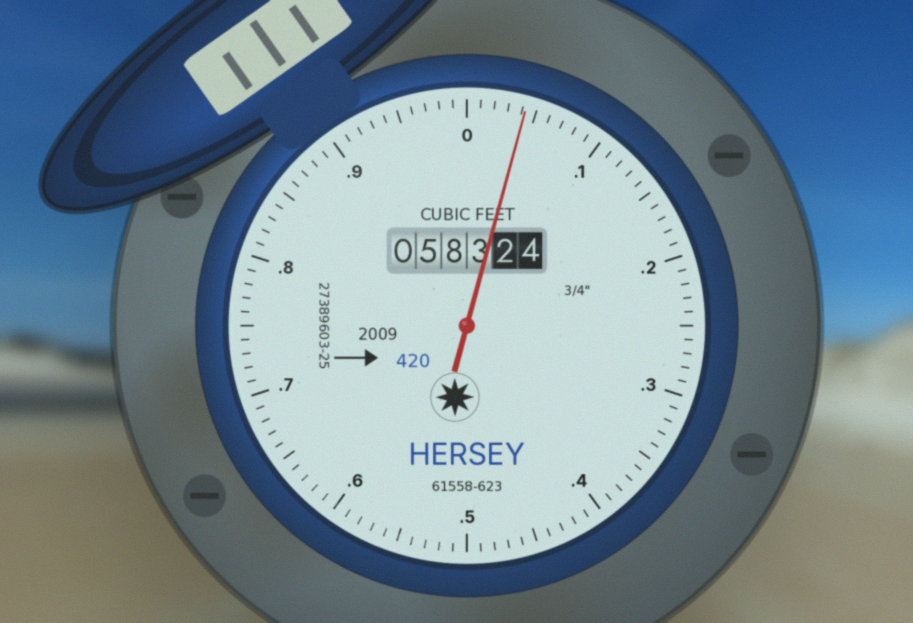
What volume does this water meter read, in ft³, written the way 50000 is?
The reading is 58324.04
